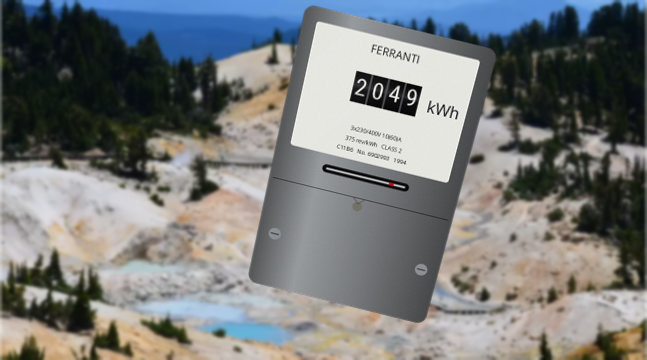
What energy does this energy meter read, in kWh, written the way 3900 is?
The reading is 2049
